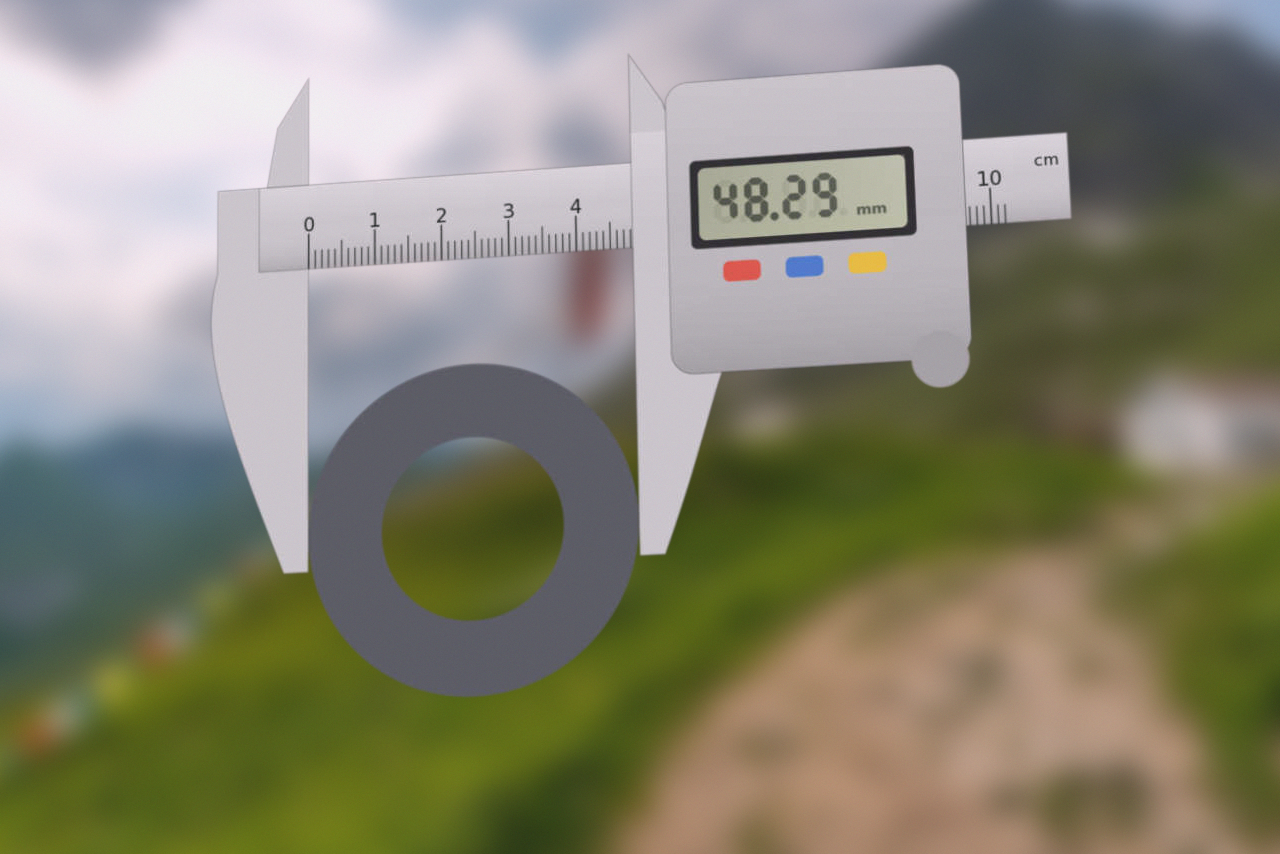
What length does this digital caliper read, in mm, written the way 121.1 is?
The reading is 48.29
